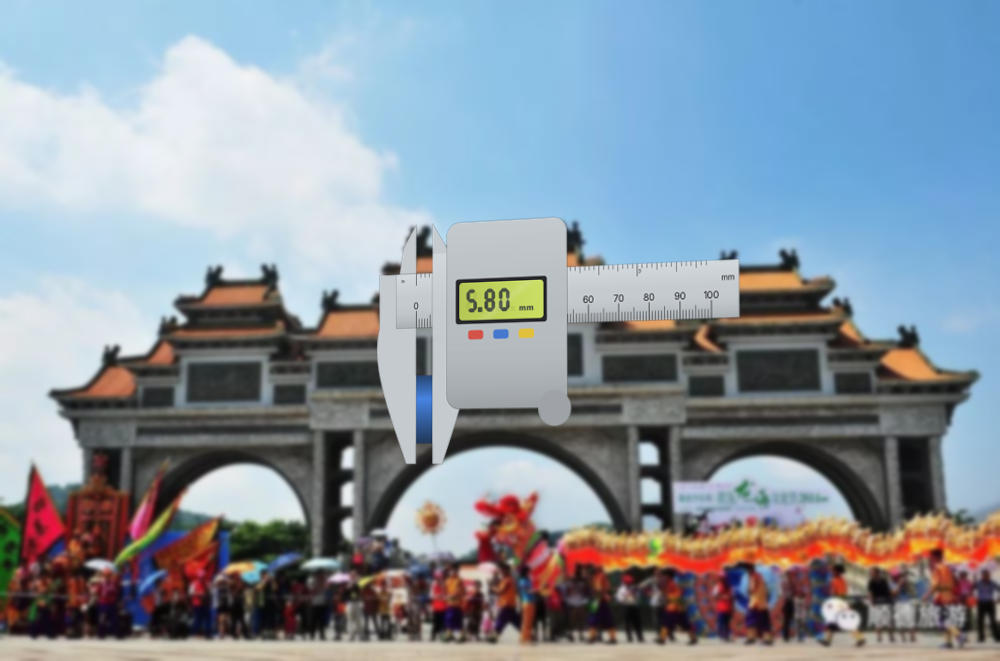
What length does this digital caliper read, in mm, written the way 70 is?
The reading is 5.80
